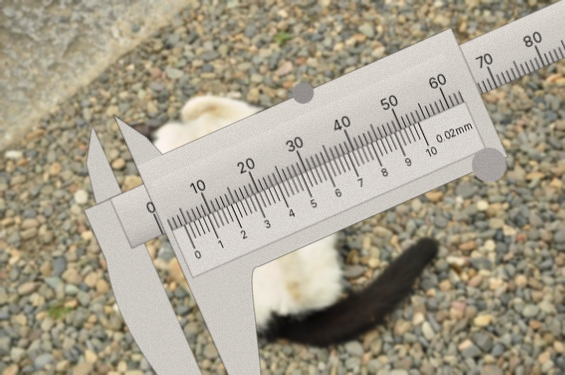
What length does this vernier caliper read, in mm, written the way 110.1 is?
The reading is 4.5
